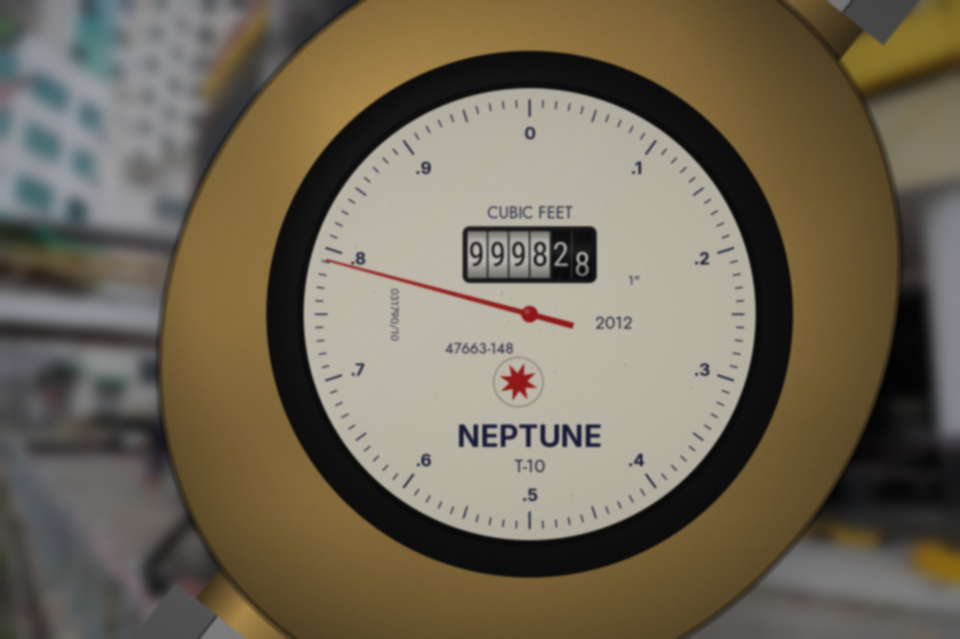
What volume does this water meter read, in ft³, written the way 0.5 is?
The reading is 999827.79
